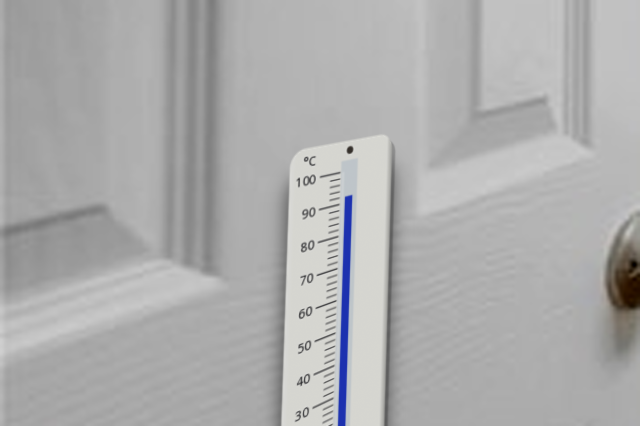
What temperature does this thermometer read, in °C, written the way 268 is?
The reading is 92
